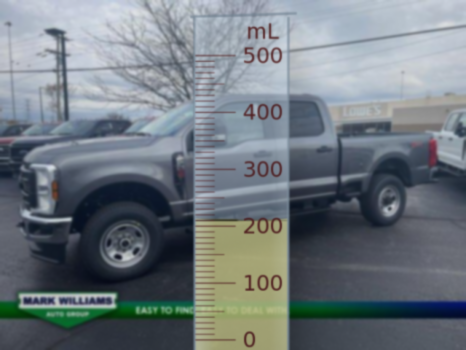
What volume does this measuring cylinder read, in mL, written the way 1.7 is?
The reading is 210
